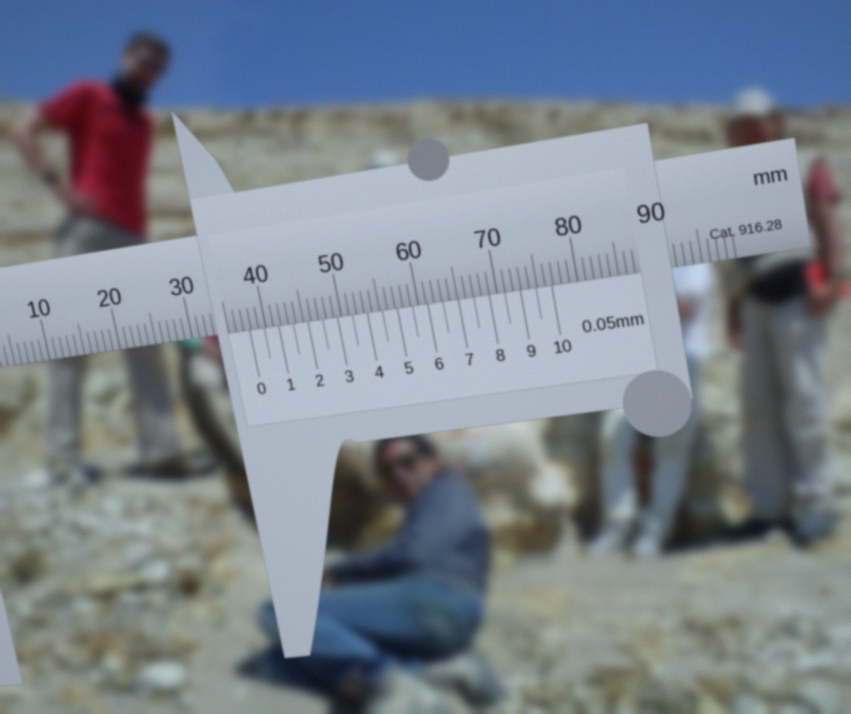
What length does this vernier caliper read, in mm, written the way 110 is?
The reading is 37.8
